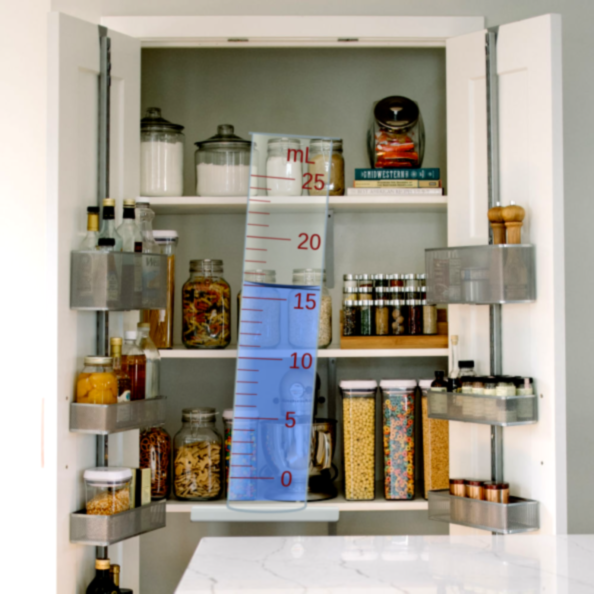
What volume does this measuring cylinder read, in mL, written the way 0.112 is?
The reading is 16
